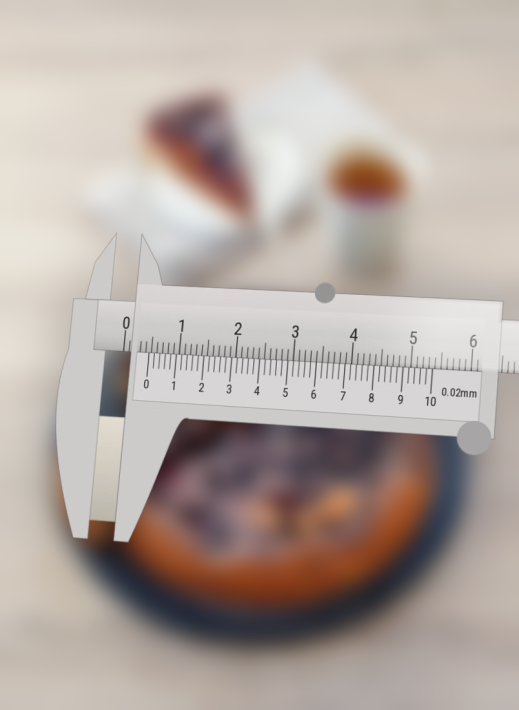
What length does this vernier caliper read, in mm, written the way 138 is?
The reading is 4.6
